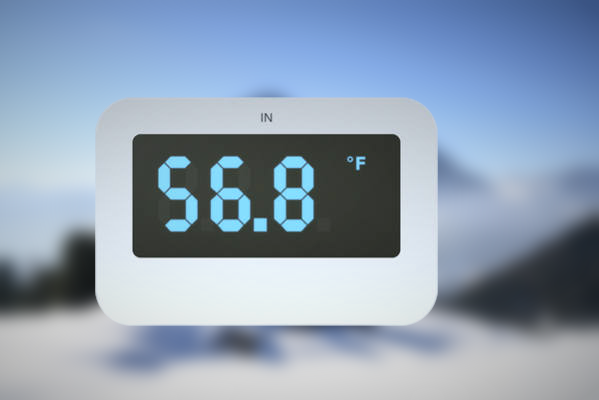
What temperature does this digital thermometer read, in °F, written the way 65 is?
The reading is 56.8
